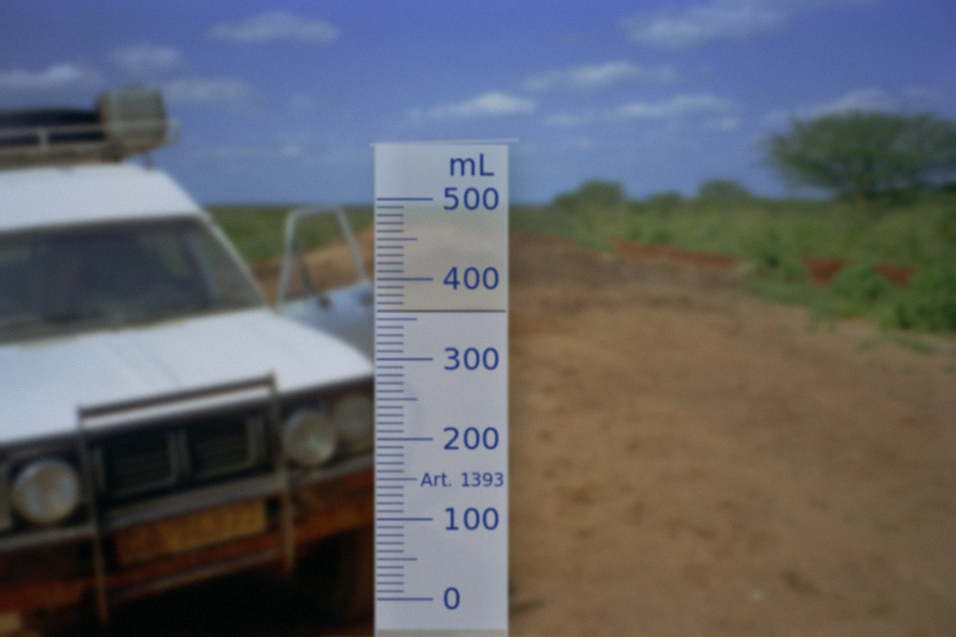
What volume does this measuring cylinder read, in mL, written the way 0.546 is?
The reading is 360
